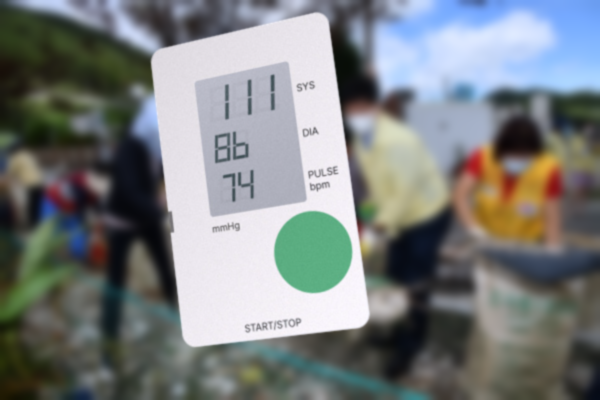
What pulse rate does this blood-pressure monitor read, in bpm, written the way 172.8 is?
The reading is 74
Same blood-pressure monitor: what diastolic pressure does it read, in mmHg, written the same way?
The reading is 86
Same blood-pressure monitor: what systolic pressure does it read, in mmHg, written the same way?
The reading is 111
